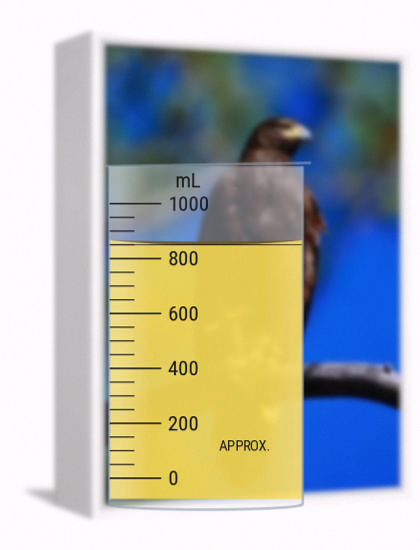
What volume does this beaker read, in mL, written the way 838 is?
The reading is 850
